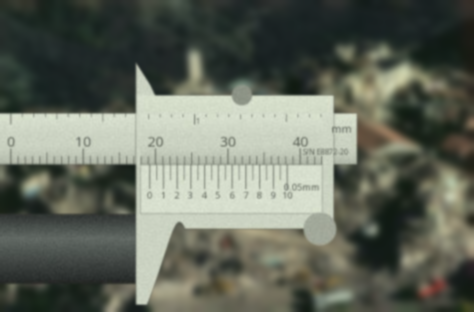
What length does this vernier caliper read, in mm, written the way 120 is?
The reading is 19.2
